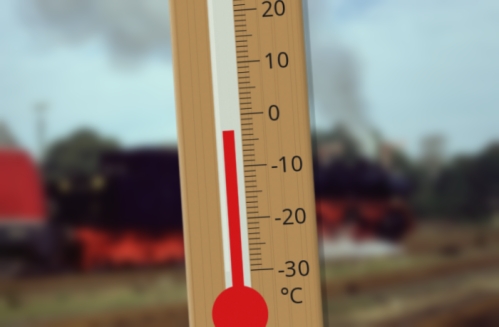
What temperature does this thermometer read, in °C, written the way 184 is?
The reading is -3
